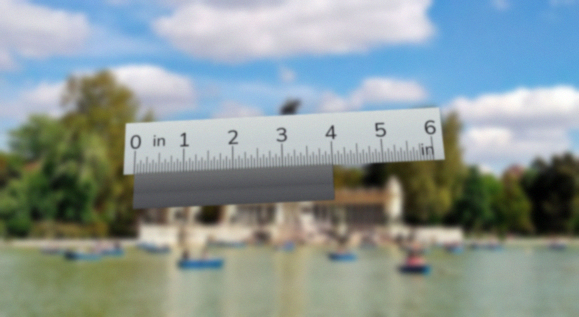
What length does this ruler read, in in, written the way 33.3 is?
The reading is 4
